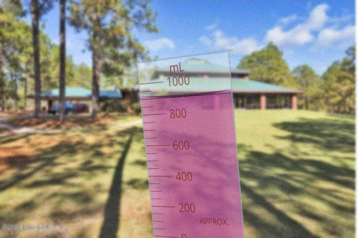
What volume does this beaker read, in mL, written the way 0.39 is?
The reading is 900
